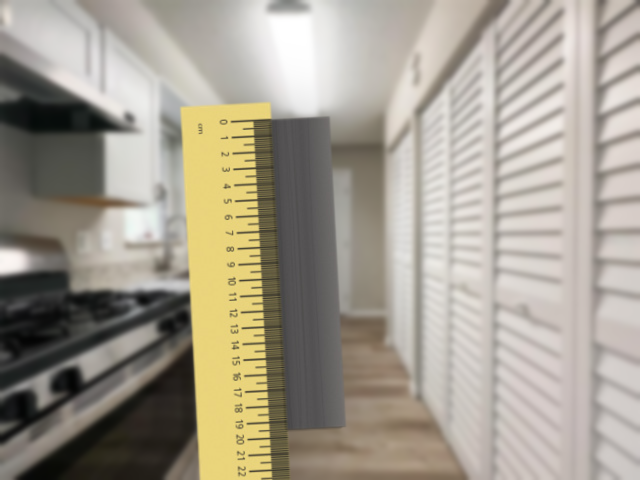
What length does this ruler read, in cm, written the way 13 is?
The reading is 19.5
